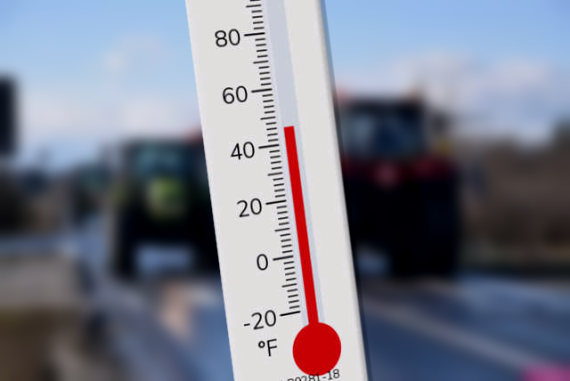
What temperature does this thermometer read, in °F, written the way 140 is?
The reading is 46
